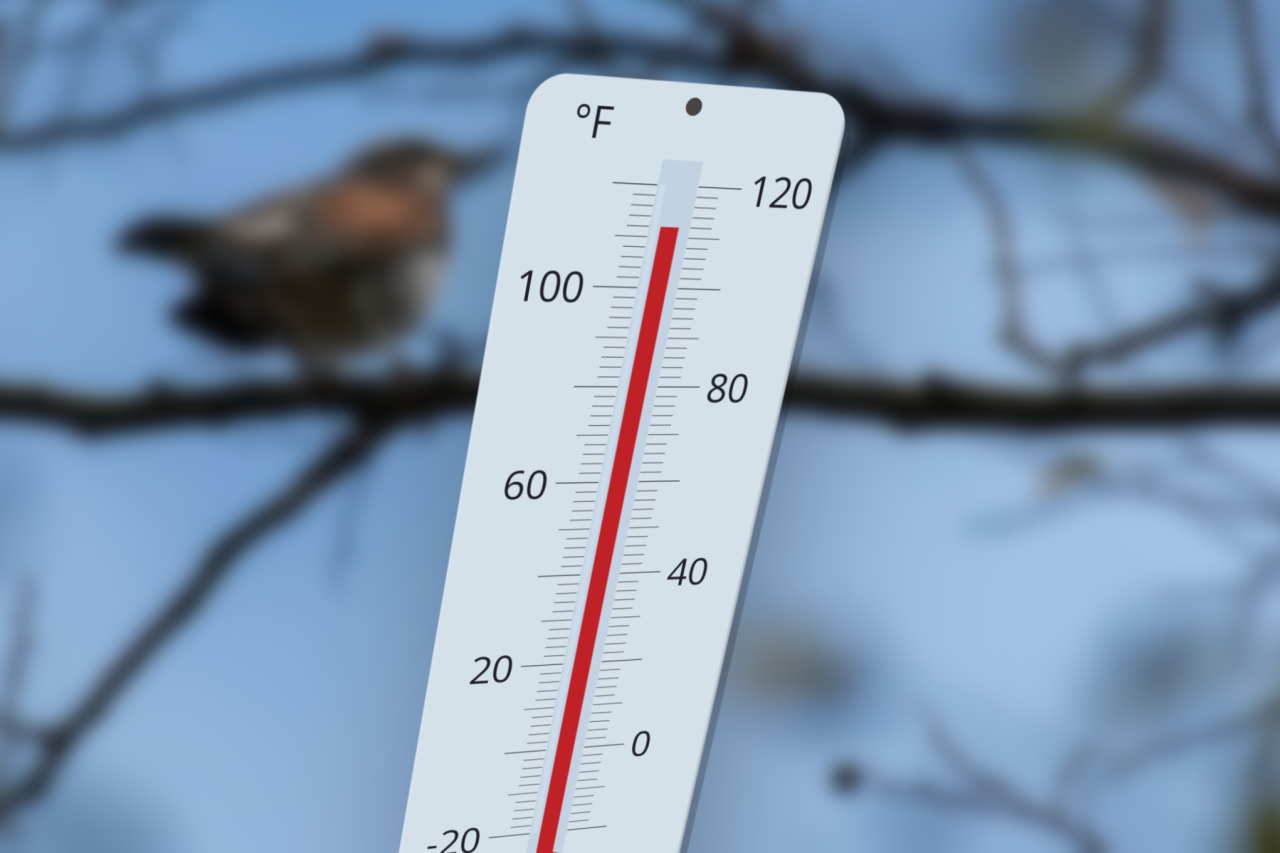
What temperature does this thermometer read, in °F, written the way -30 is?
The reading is 112
